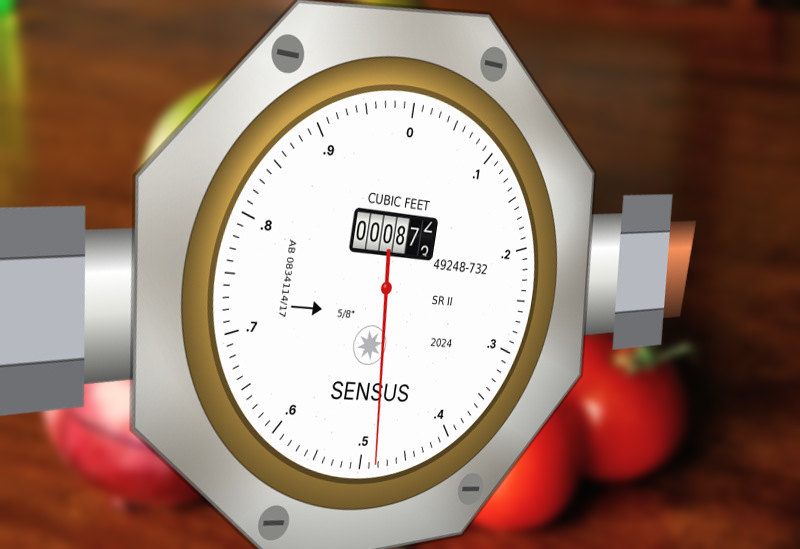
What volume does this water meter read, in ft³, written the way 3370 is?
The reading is 872.48
